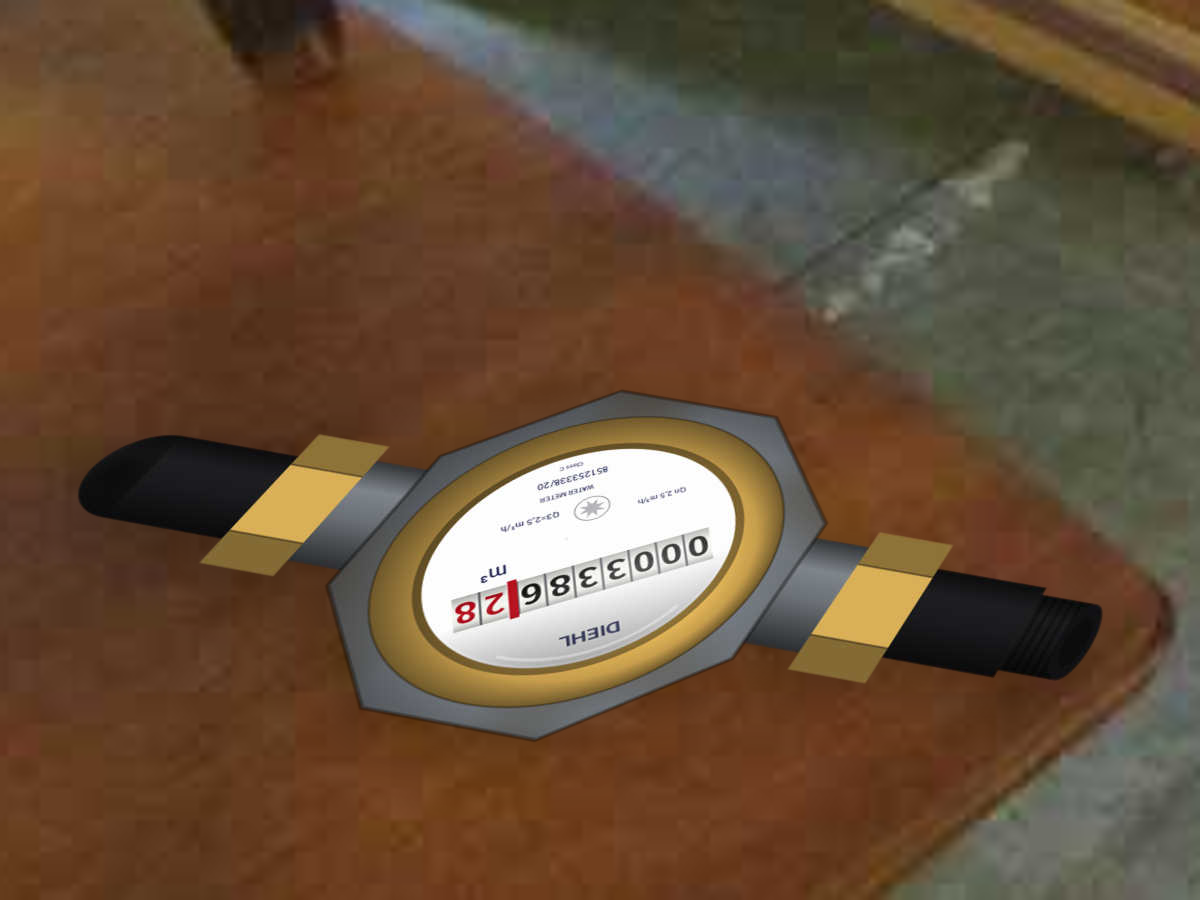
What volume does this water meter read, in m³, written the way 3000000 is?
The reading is 3386.28
